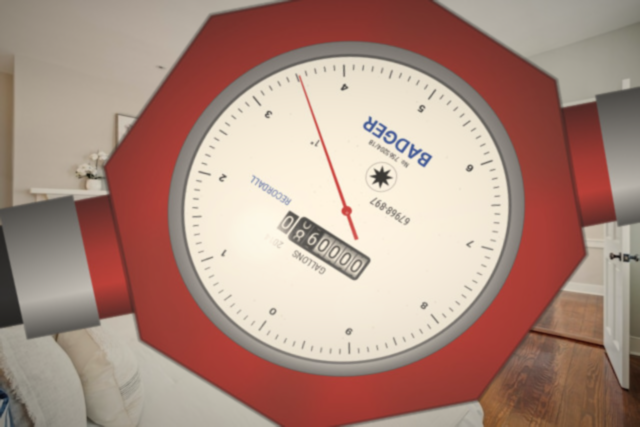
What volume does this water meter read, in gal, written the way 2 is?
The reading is 983.5
